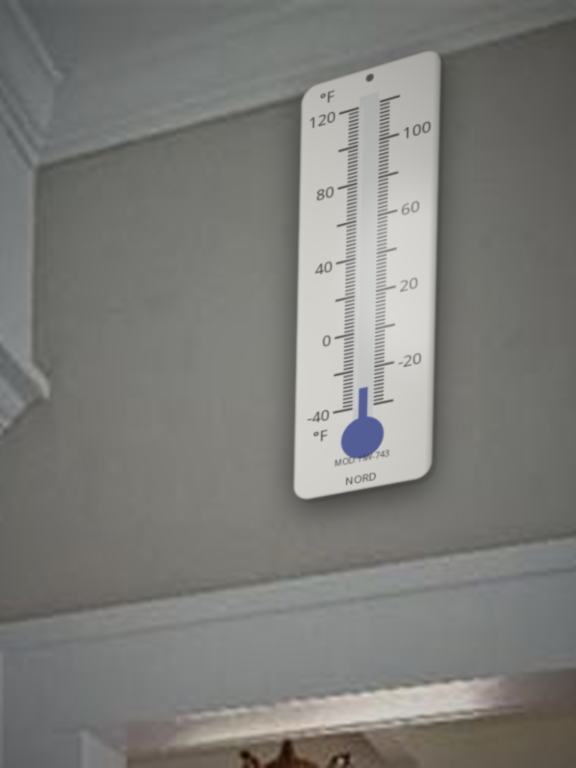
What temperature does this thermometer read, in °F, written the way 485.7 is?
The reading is -30
